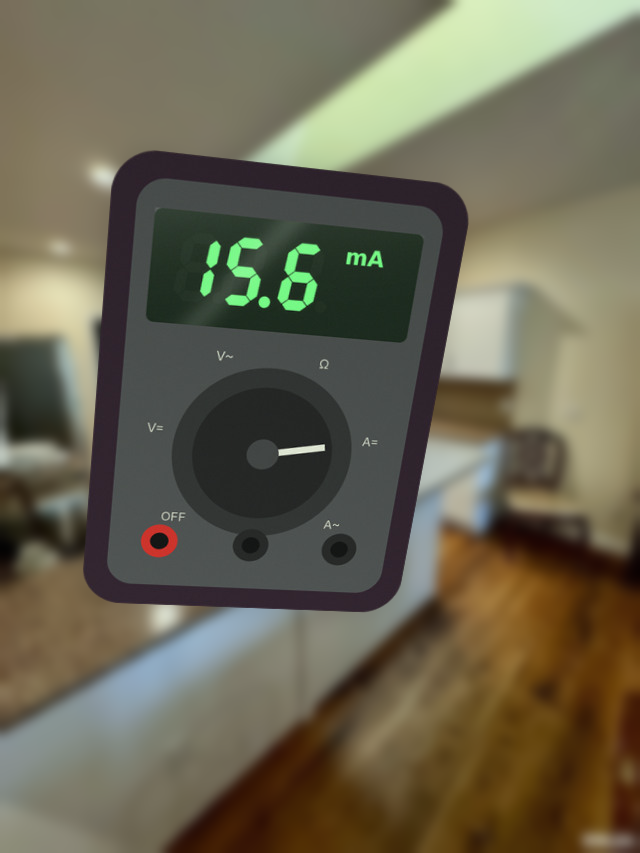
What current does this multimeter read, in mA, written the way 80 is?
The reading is 15.6
